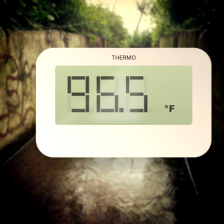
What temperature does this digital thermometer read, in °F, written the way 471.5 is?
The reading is 96.5
